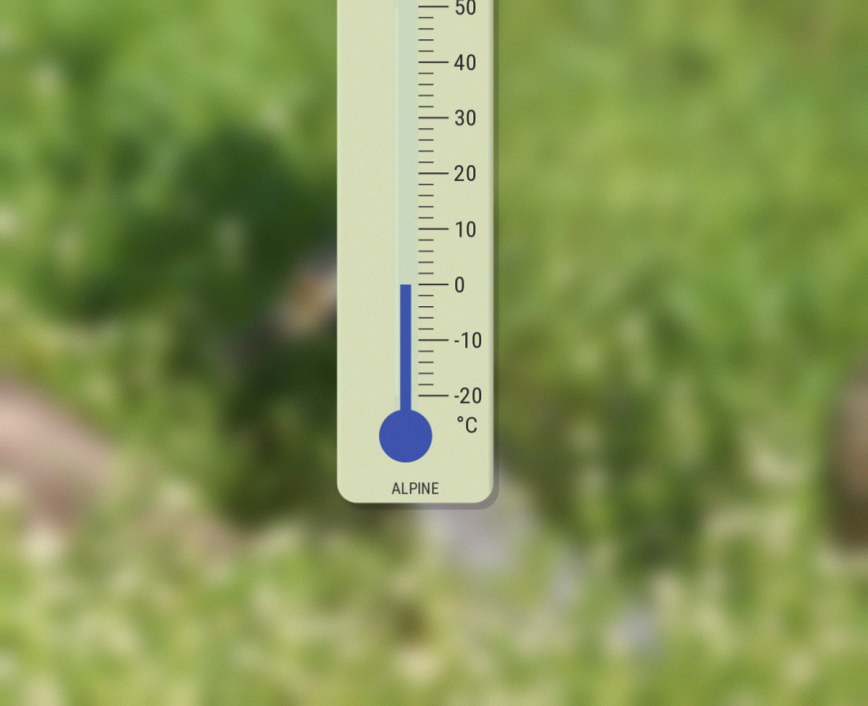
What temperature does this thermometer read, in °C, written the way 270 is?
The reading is 0
